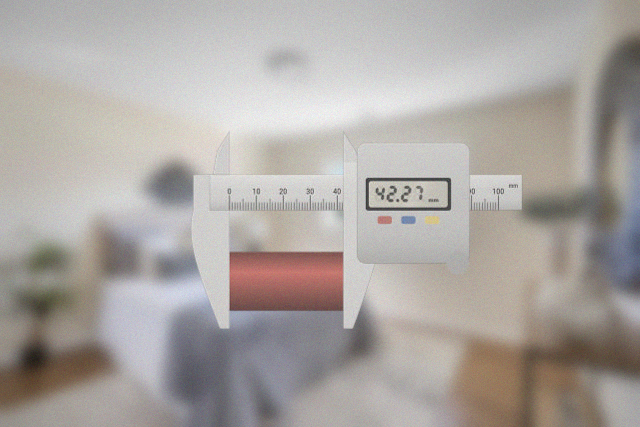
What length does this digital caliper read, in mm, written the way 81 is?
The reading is 42.27
